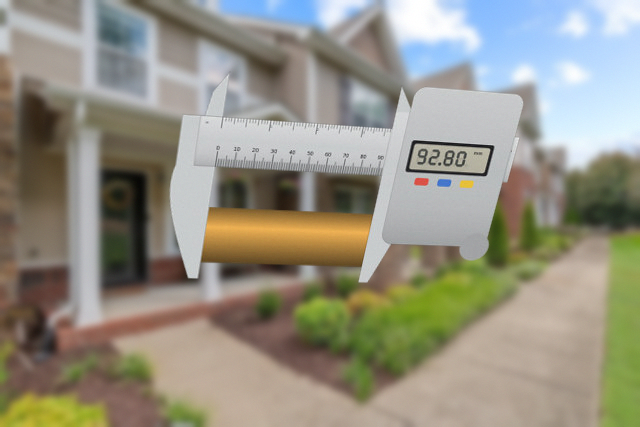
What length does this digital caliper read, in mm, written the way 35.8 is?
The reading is 92.80
